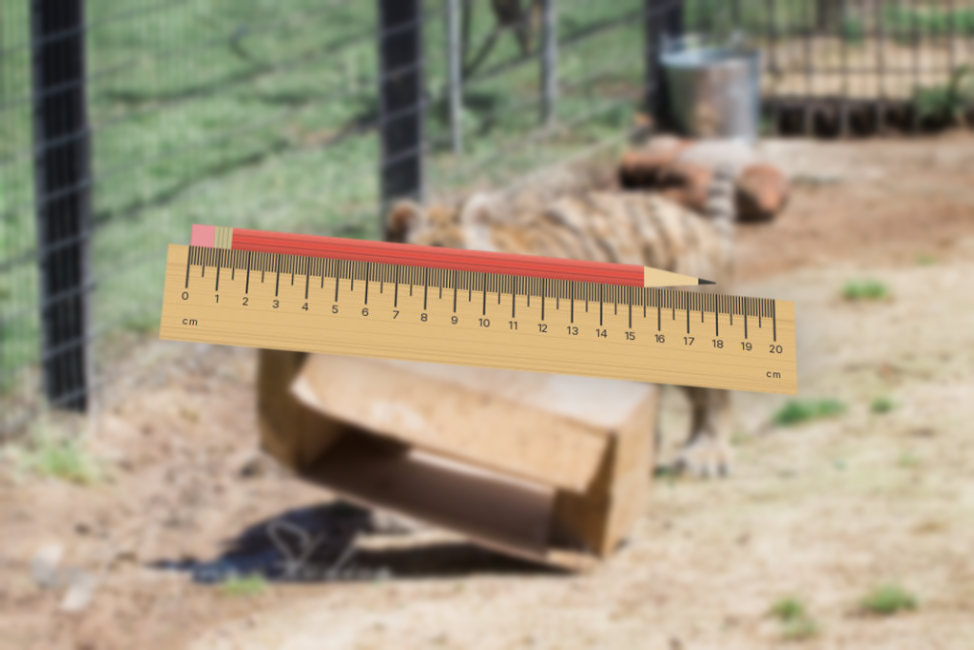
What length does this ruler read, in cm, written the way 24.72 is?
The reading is 18
